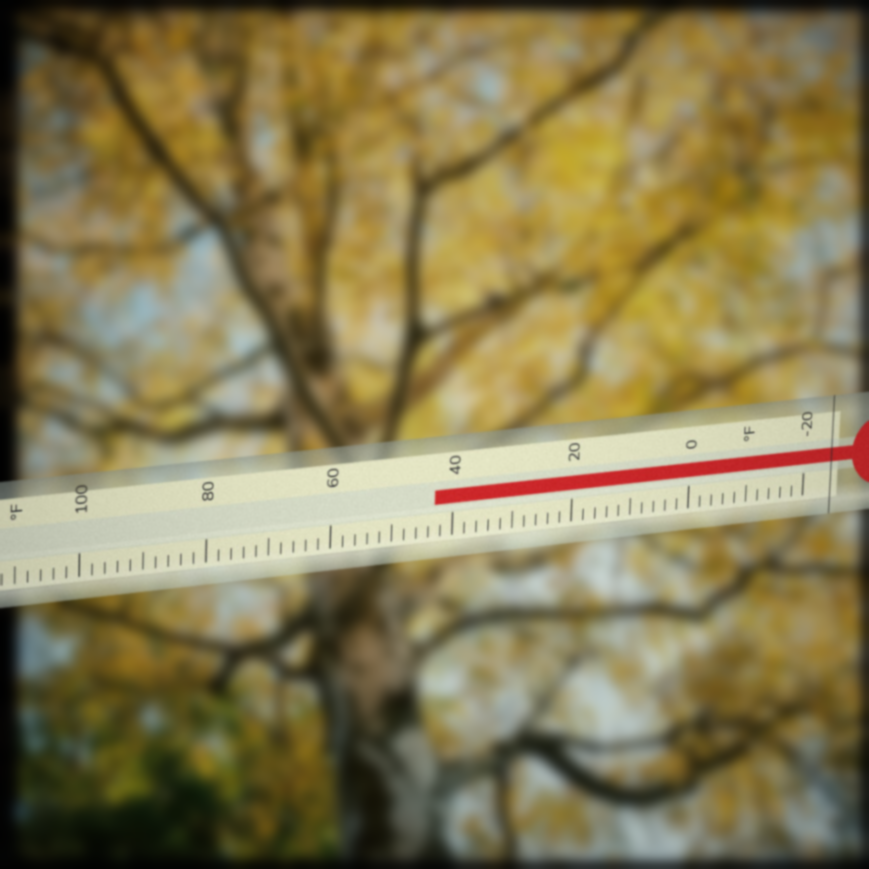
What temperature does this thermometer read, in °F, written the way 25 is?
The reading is 43
